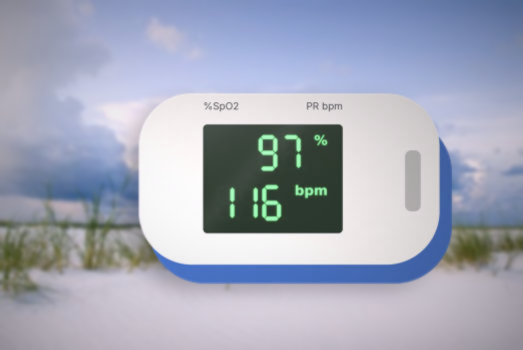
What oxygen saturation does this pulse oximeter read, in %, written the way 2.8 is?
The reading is 97
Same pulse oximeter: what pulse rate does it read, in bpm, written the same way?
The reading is 116
